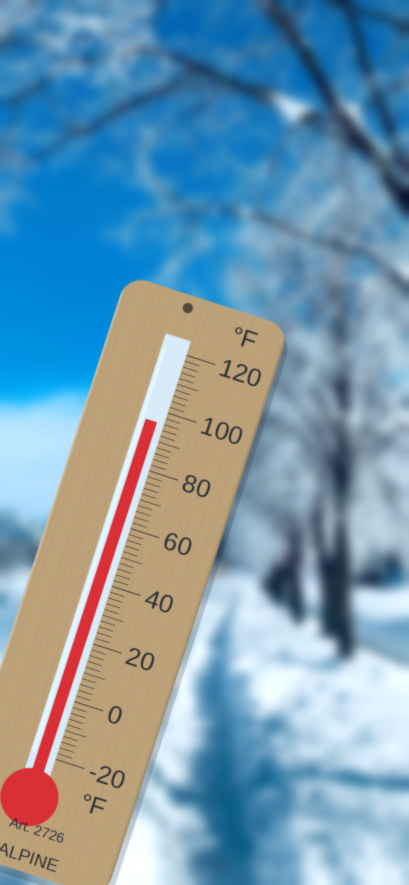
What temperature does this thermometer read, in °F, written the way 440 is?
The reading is 96
